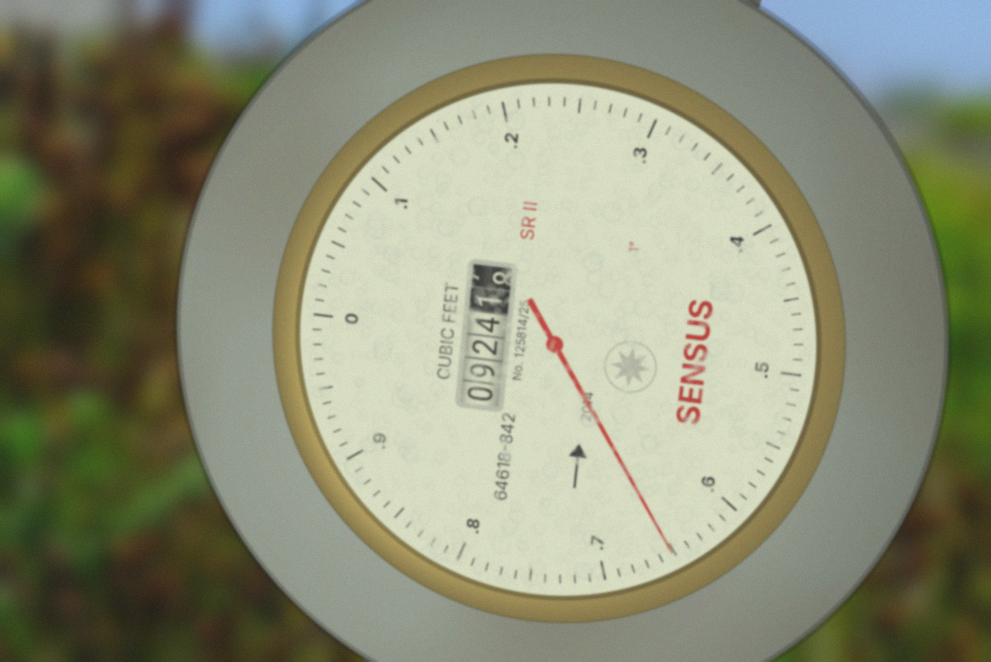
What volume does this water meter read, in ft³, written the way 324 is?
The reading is 92417.65
